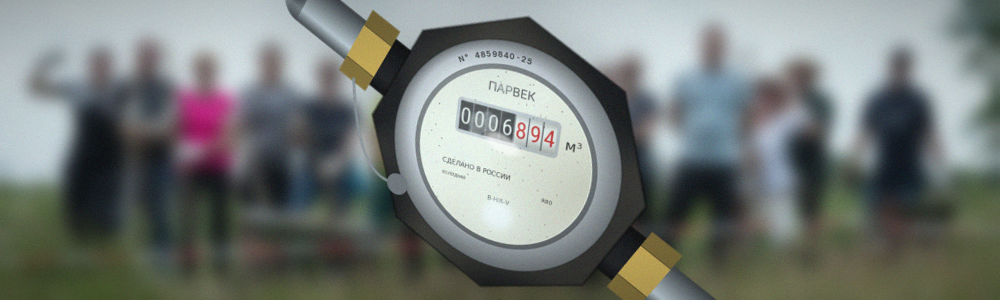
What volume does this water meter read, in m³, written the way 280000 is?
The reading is 6.894
